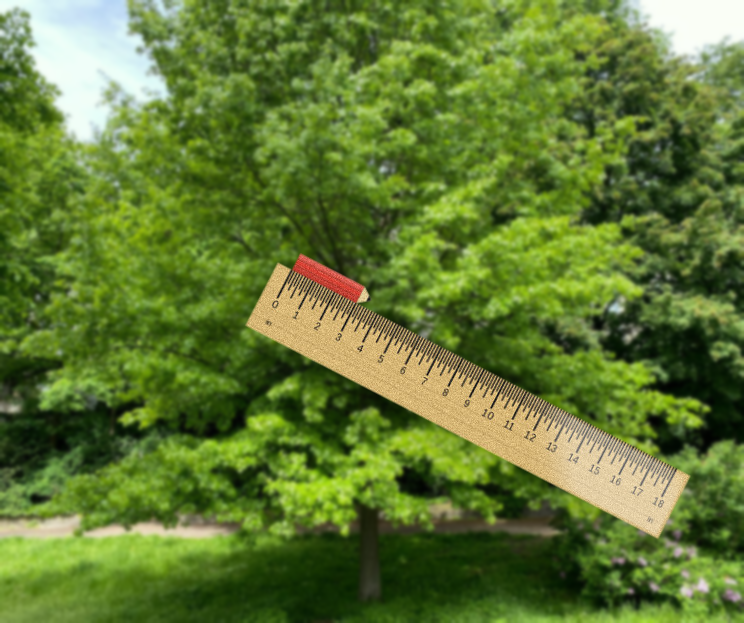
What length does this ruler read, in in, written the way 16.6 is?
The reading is 3.5
